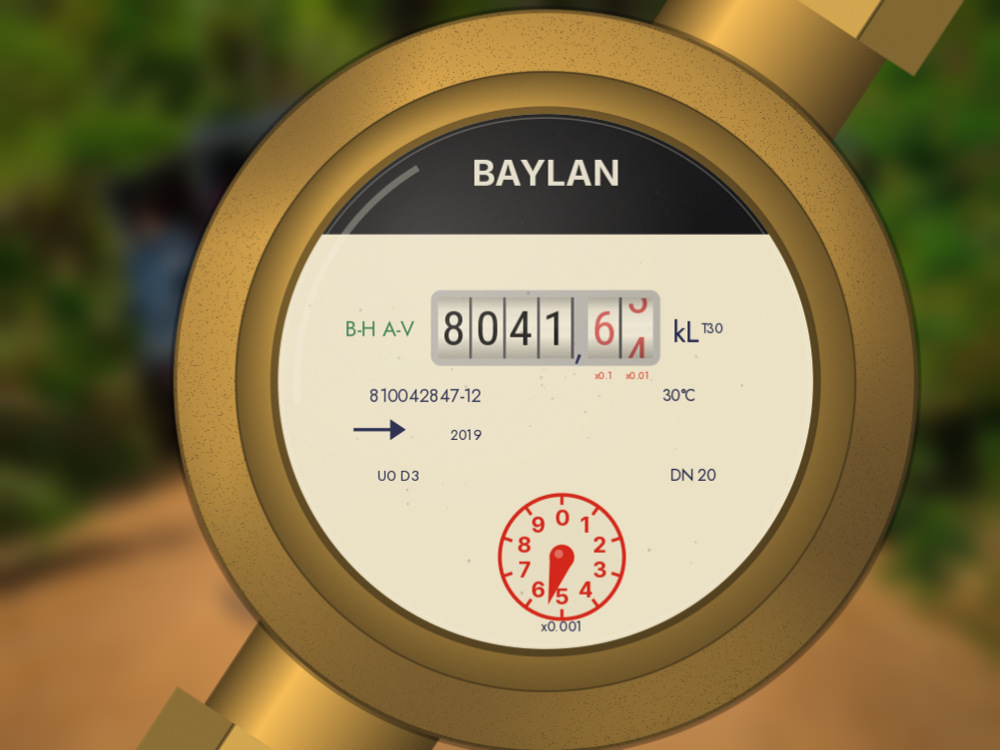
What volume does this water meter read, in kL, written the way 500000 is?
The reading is 8041.635
